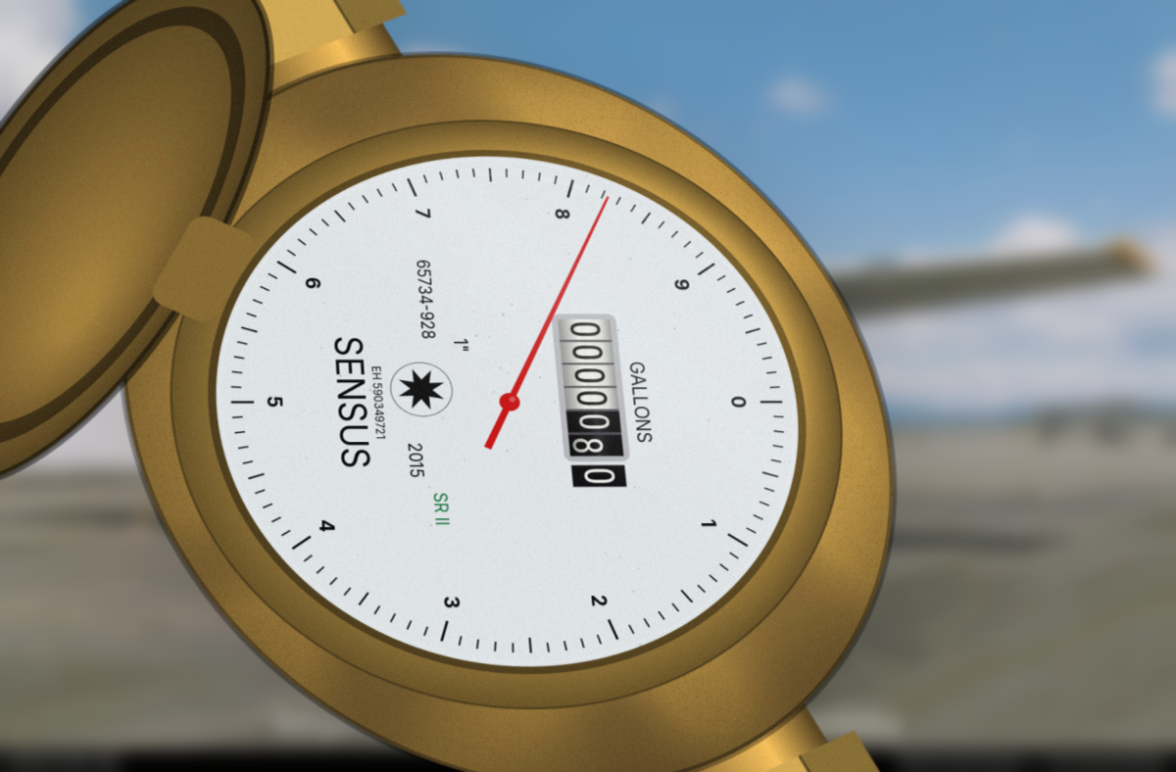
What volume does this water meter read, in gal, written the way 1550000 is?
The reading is 78.2
